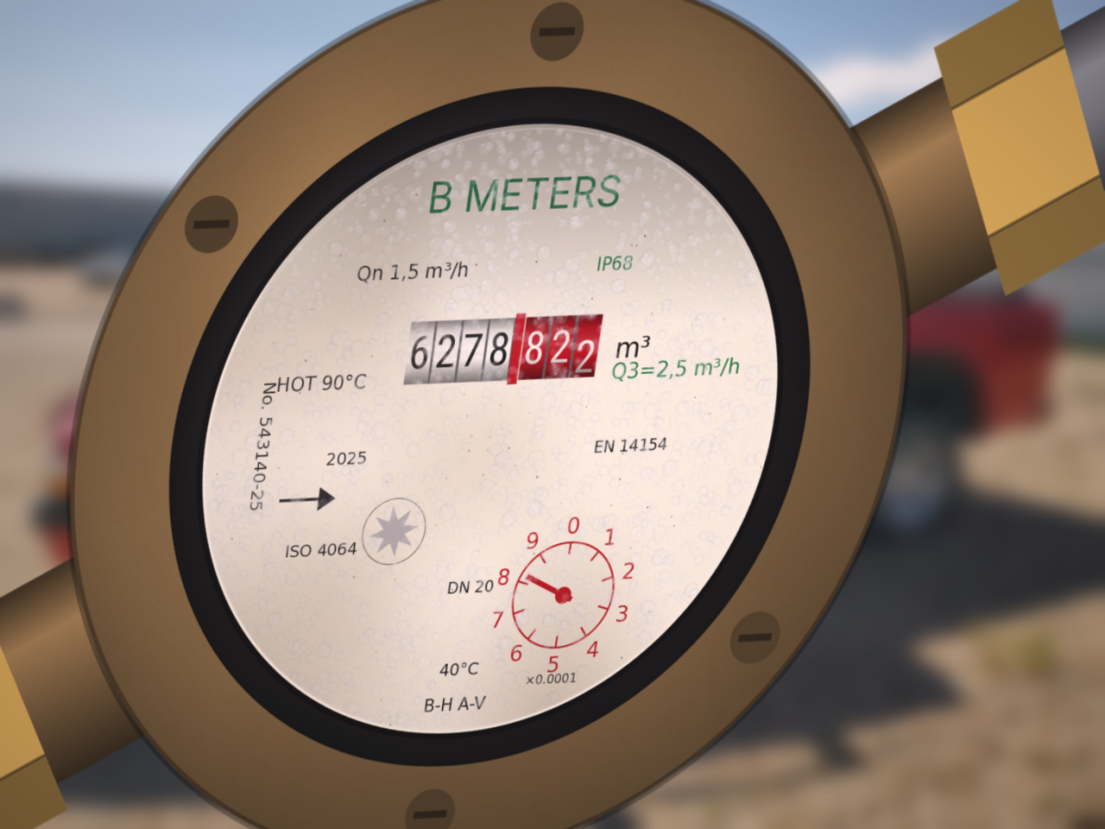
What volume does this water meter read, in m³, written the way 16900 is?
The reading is 6278.8218
